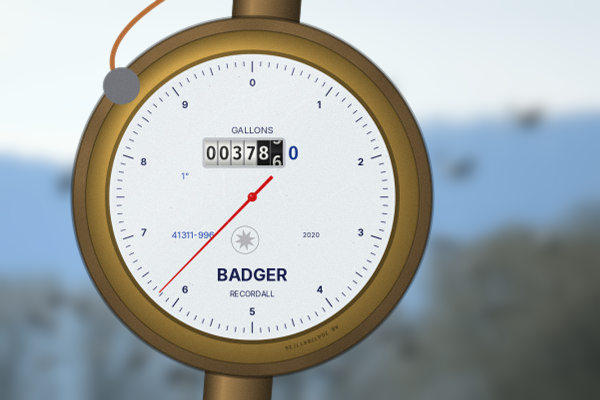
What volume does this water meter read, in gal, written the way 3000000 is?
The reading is 37856.2
